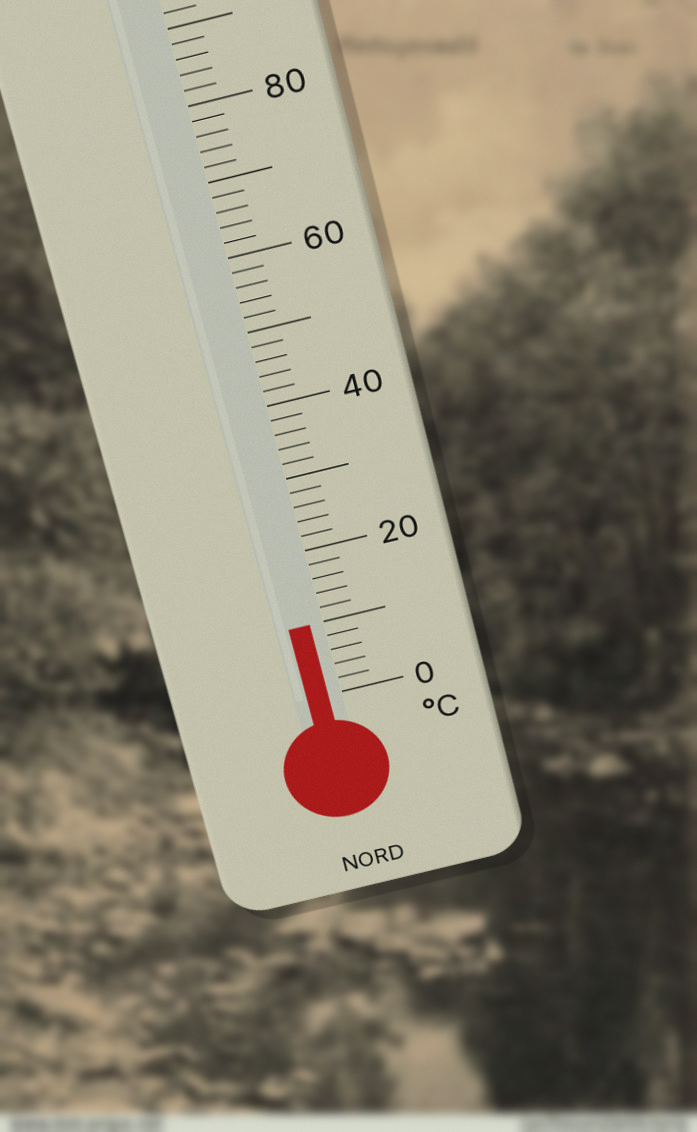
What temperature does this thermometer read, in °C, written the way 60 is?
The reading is 10
